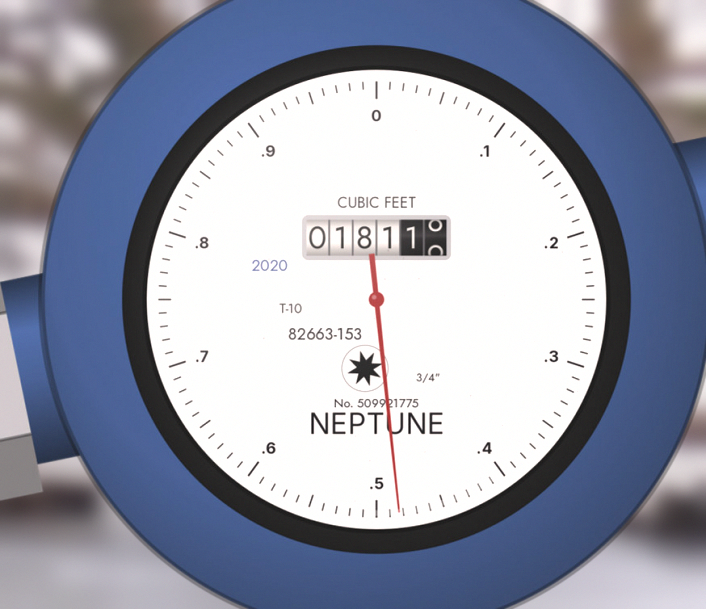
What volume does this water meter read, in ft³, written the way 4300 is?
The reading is 18118.48
